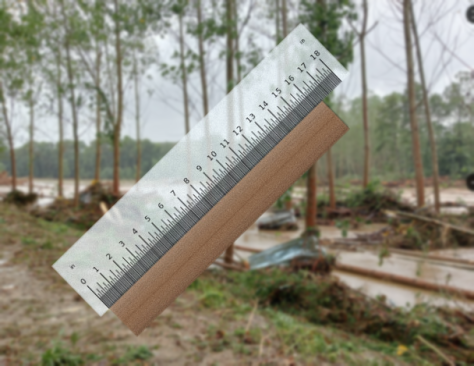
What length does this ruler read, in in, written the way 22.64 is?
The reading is 16.5
